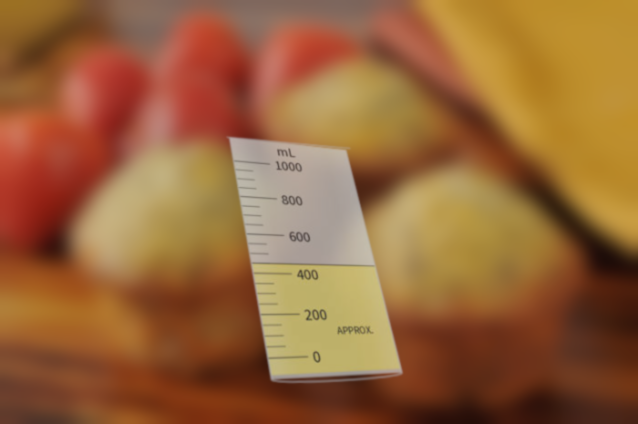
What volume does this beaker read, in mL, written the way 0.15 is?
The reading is 450
